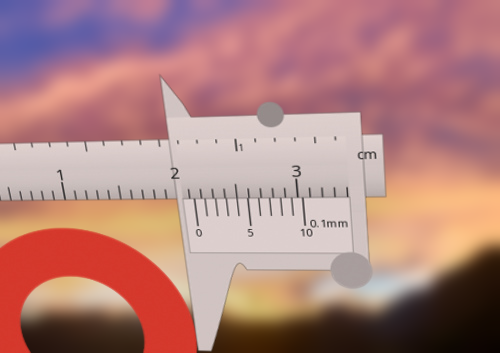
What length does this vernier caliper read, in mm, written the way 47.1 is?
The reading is 21.4
